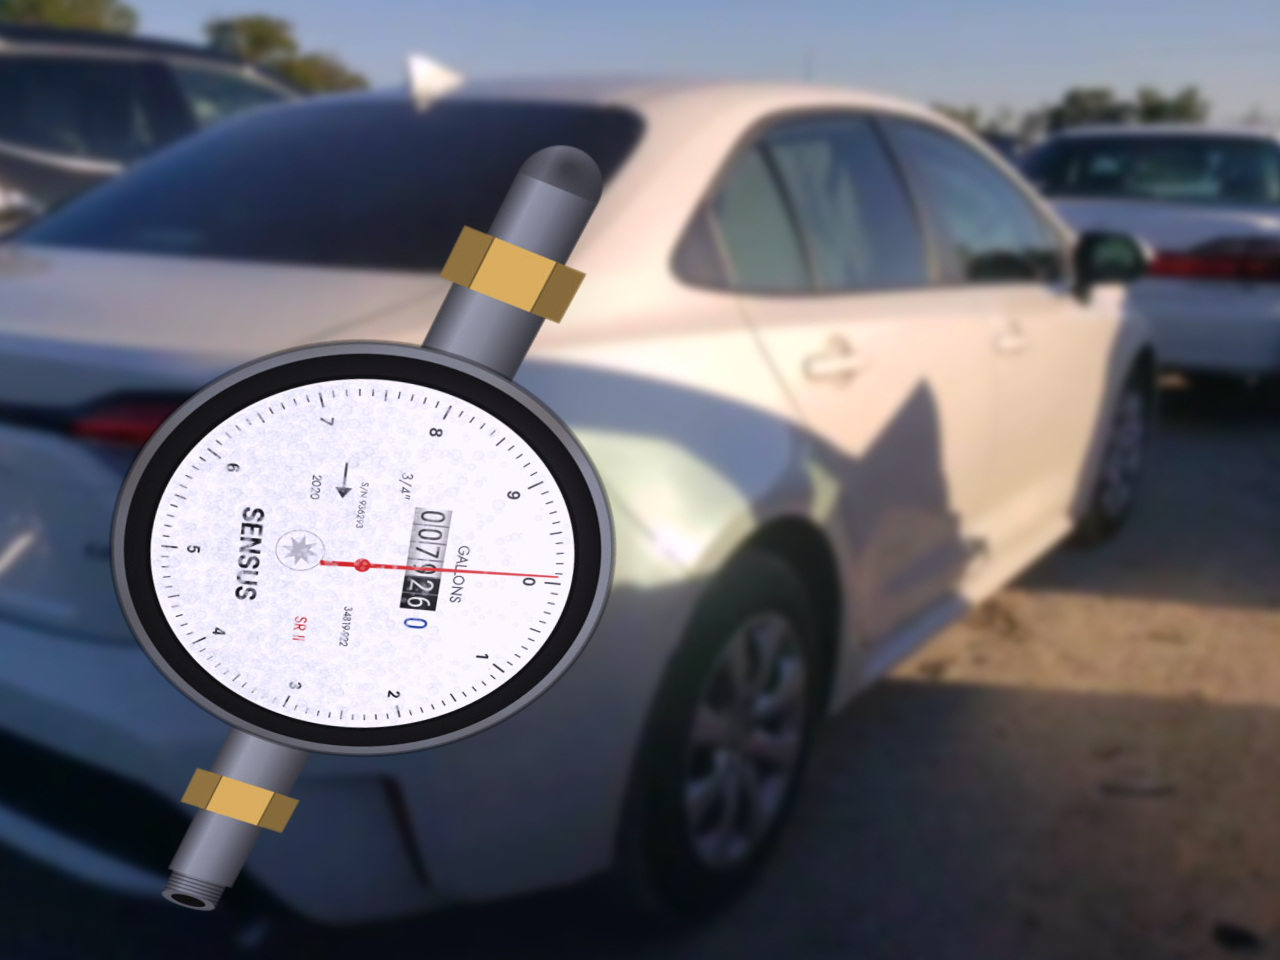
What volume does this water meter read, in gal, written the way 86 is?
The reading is 79259.9
